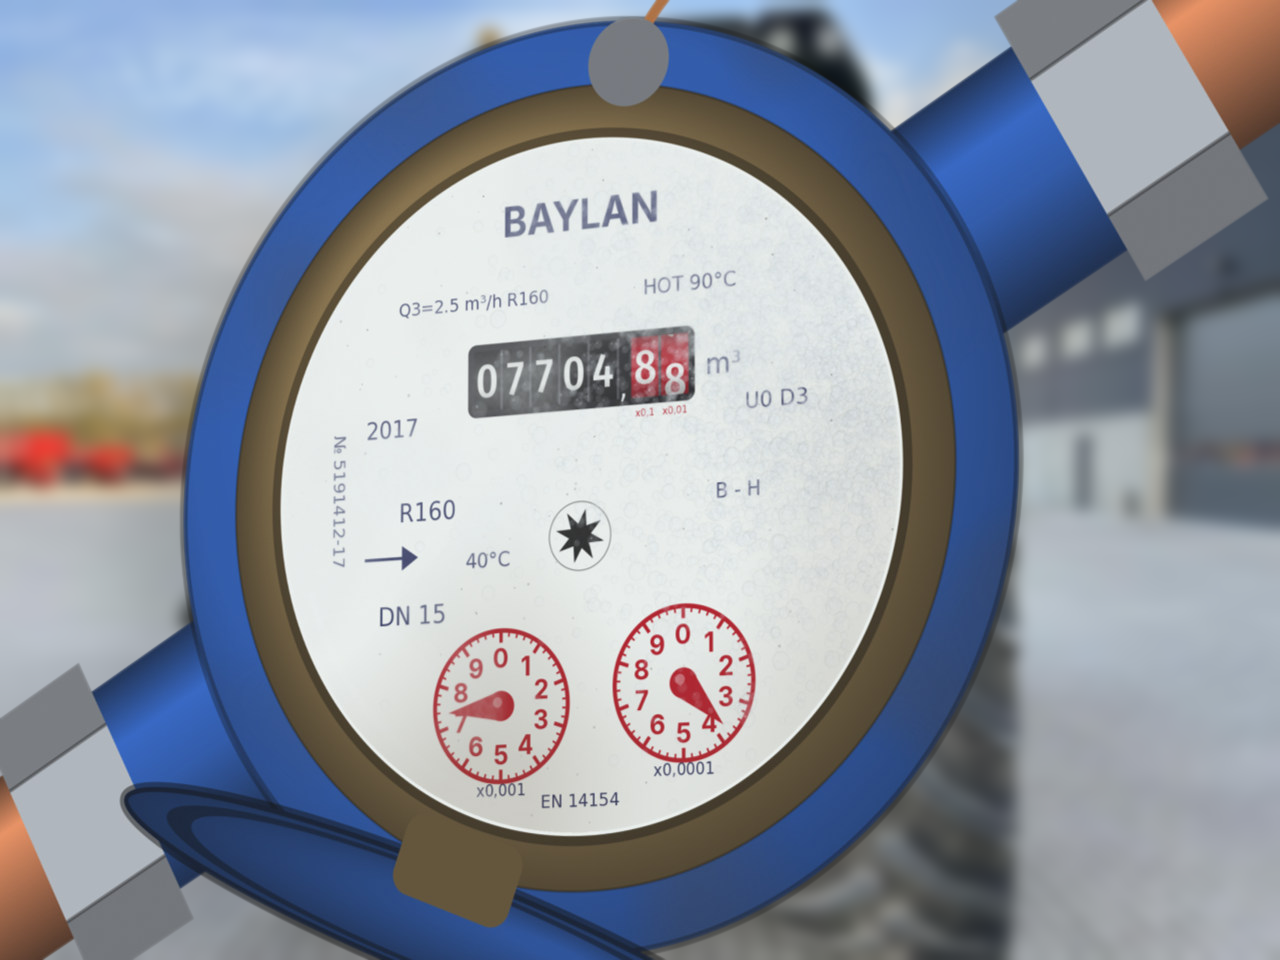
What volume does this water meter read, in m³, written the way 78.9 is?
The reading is 7704.8773
